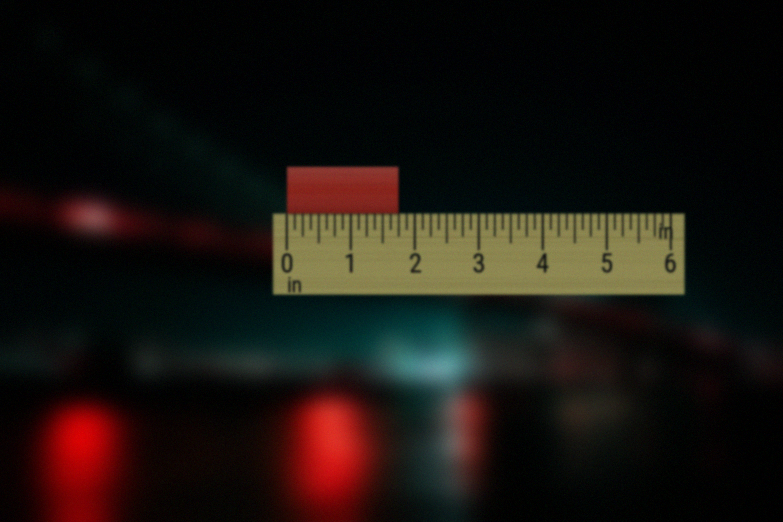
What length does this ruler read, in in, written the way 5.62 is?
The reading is 1.75
